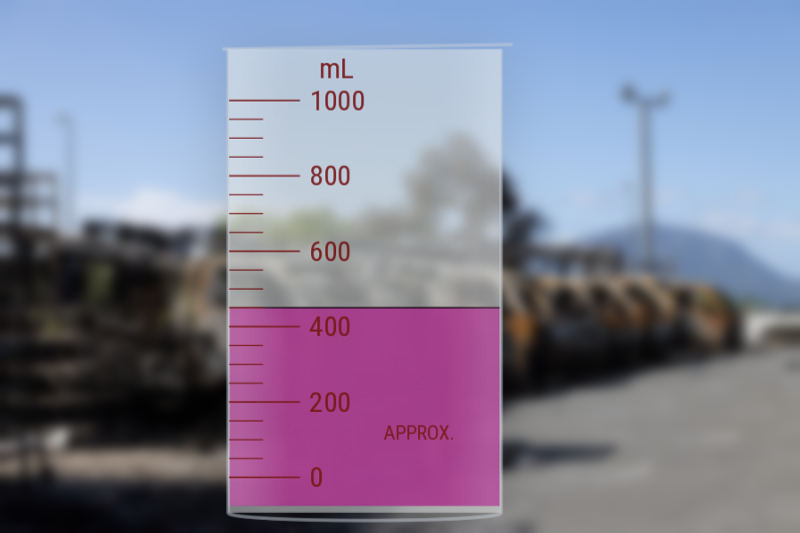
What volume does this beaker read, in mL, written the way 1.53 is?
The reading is 450
